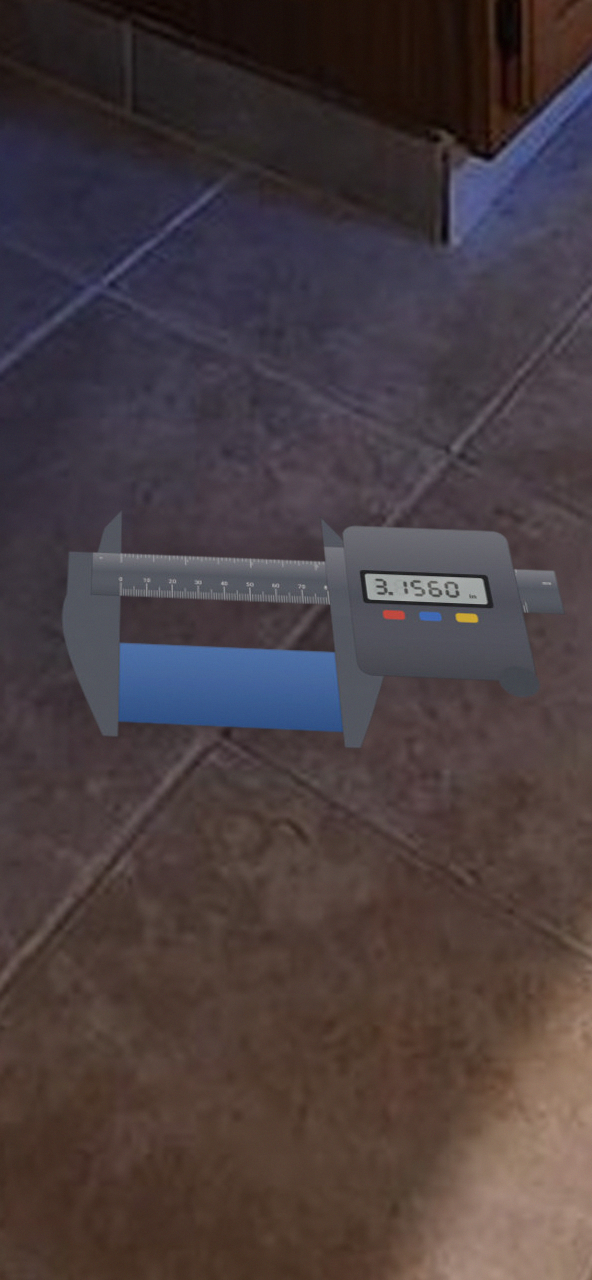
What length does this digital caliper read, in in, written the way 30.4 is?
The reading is 3.1560
